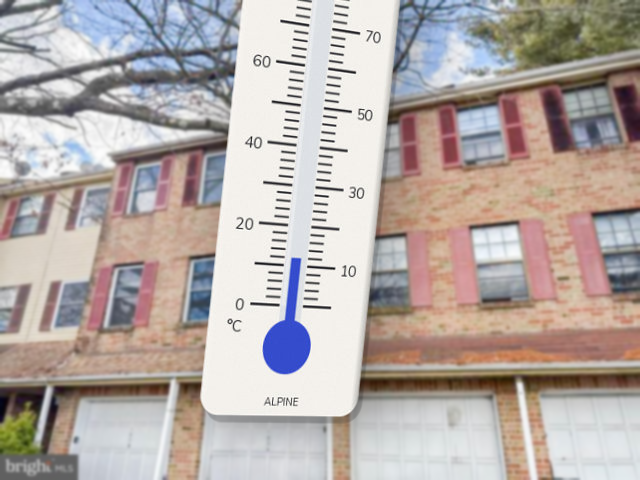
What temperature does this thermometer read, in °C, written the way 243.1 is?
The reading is 12
